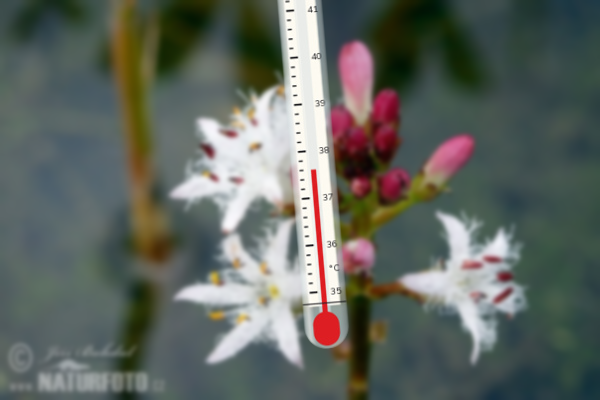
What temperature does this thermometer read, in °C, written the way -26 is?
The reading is 37.6
